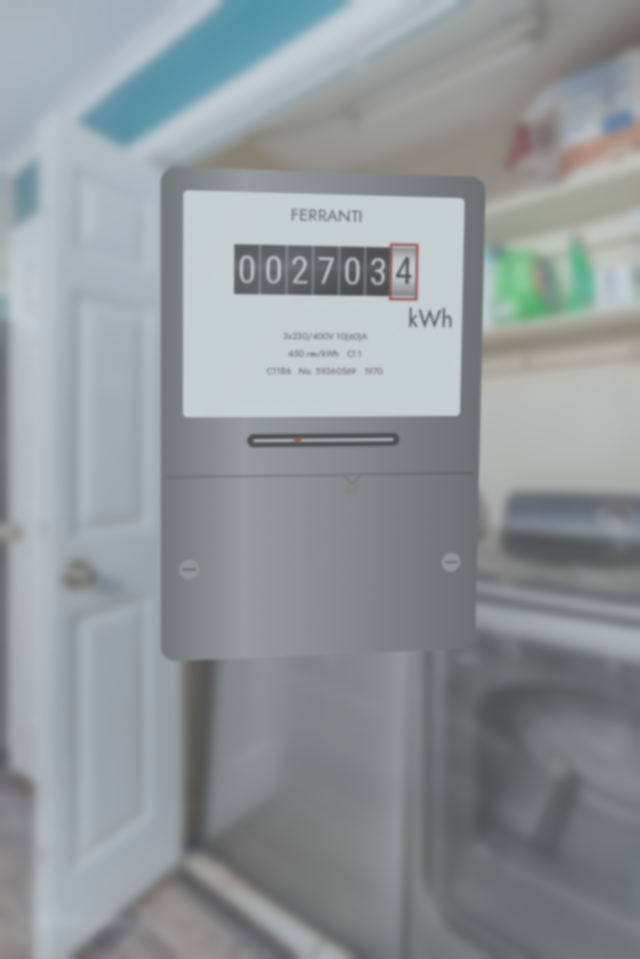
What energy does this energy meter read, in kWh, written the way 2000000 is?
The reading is 2703.4
